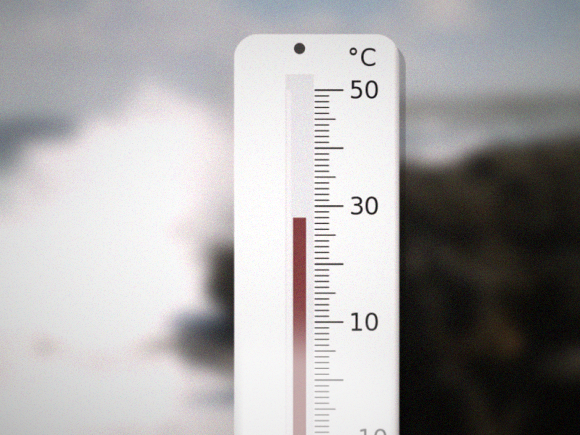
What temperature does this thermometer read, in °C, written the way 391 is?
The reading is 28
